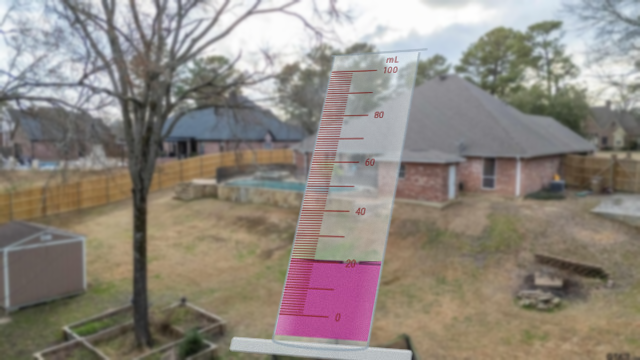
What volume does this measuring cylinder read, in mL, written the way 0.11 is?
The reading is 20
